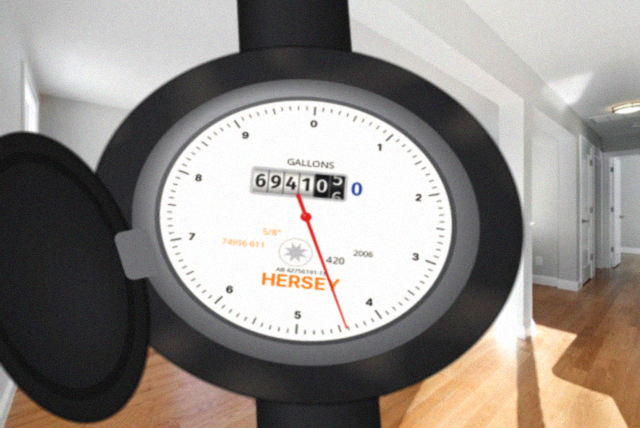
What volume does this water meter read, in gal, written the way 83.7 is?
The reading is 6941054.4
